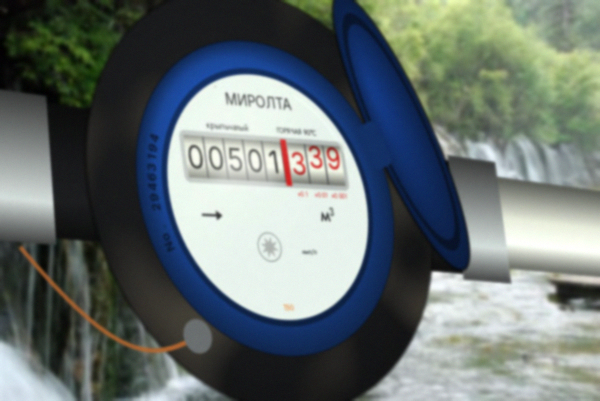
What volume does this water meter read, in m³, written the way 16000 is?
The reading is 501.339
